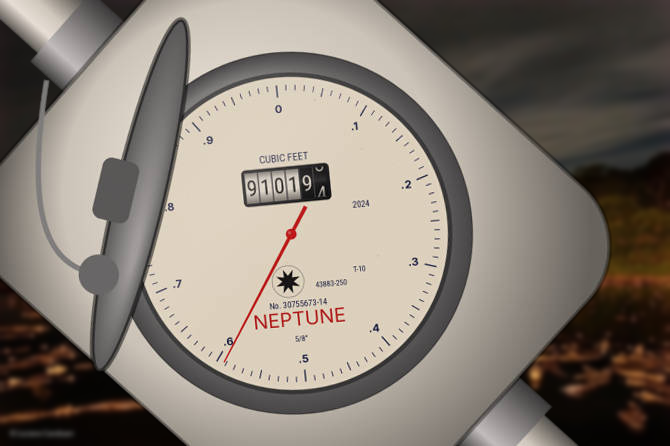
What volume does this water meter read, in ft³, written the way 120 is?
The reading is 910193.59
